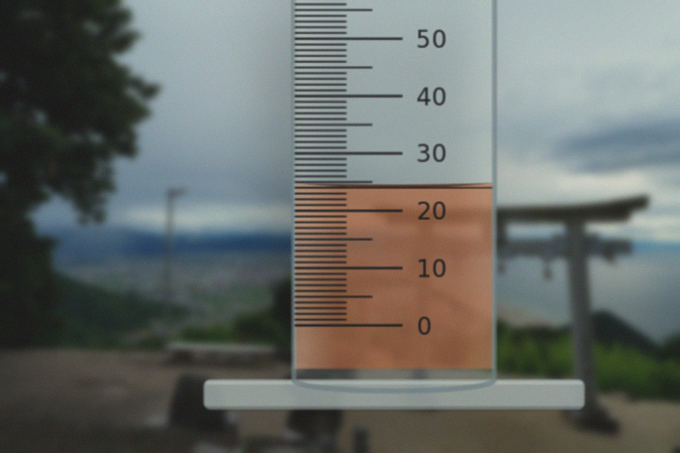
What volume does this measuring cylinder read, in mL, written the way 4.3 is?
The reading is 24
